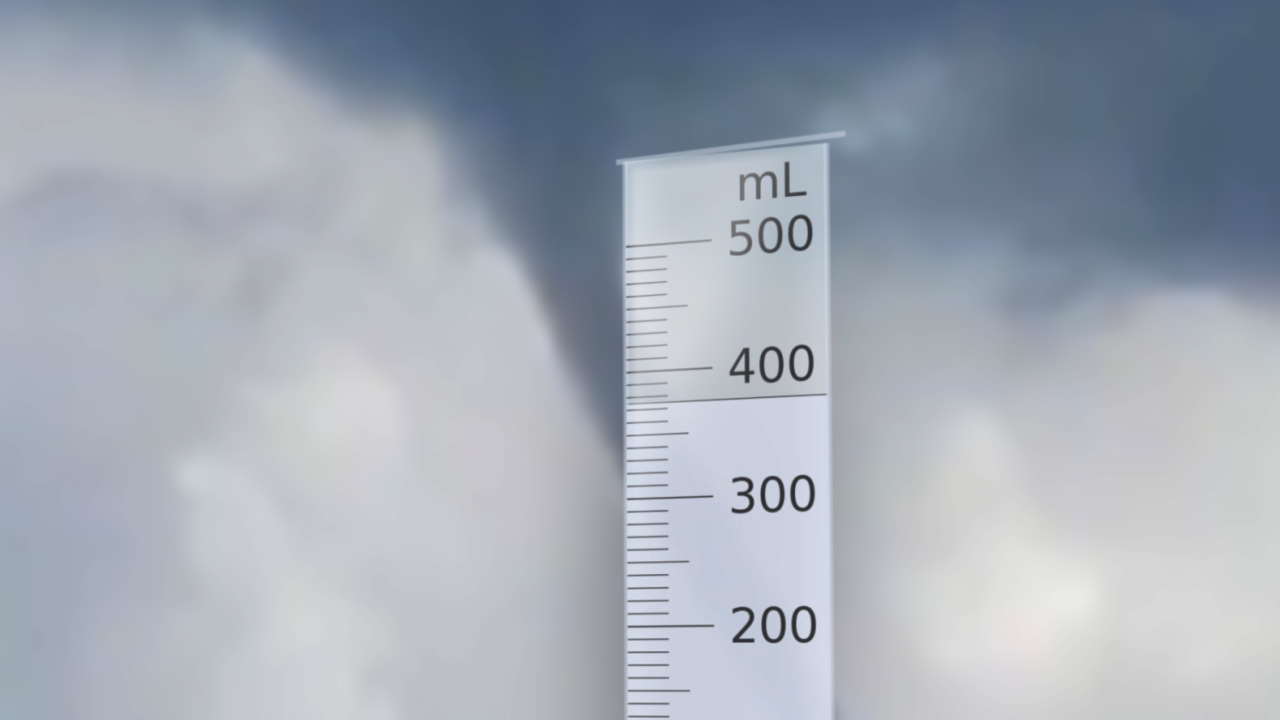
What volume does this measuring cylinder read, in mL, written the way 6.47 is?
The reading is 375
